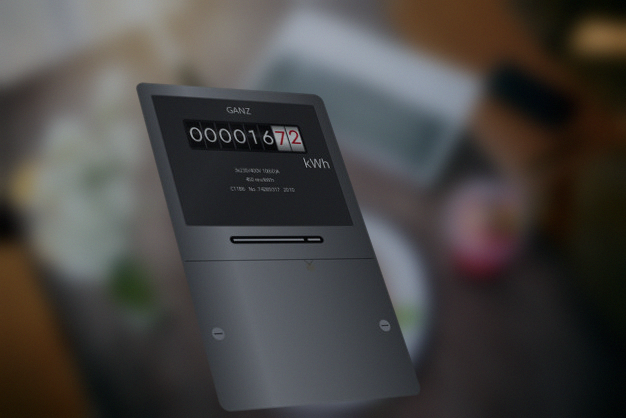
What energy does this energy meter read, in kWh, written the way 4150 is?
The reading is 16.72
